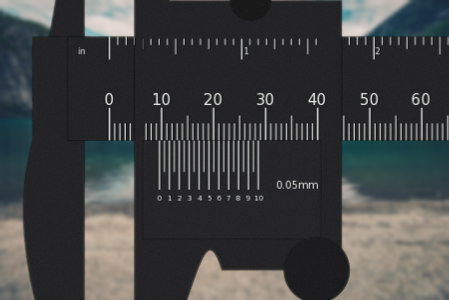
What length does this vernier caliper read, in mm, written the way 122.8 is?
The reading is 9.6
